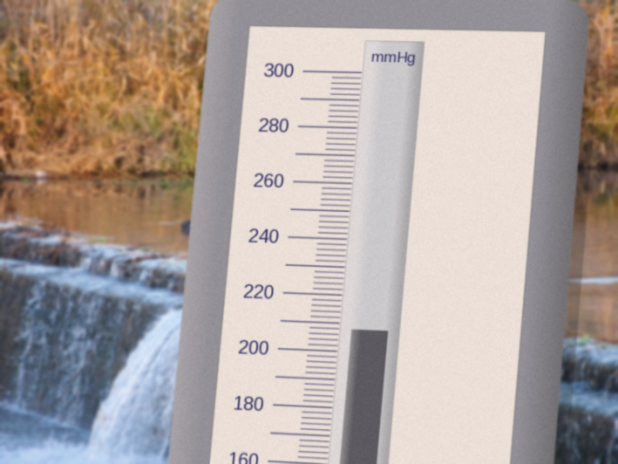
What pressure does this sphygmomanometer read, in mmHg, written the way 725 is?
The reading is 208
